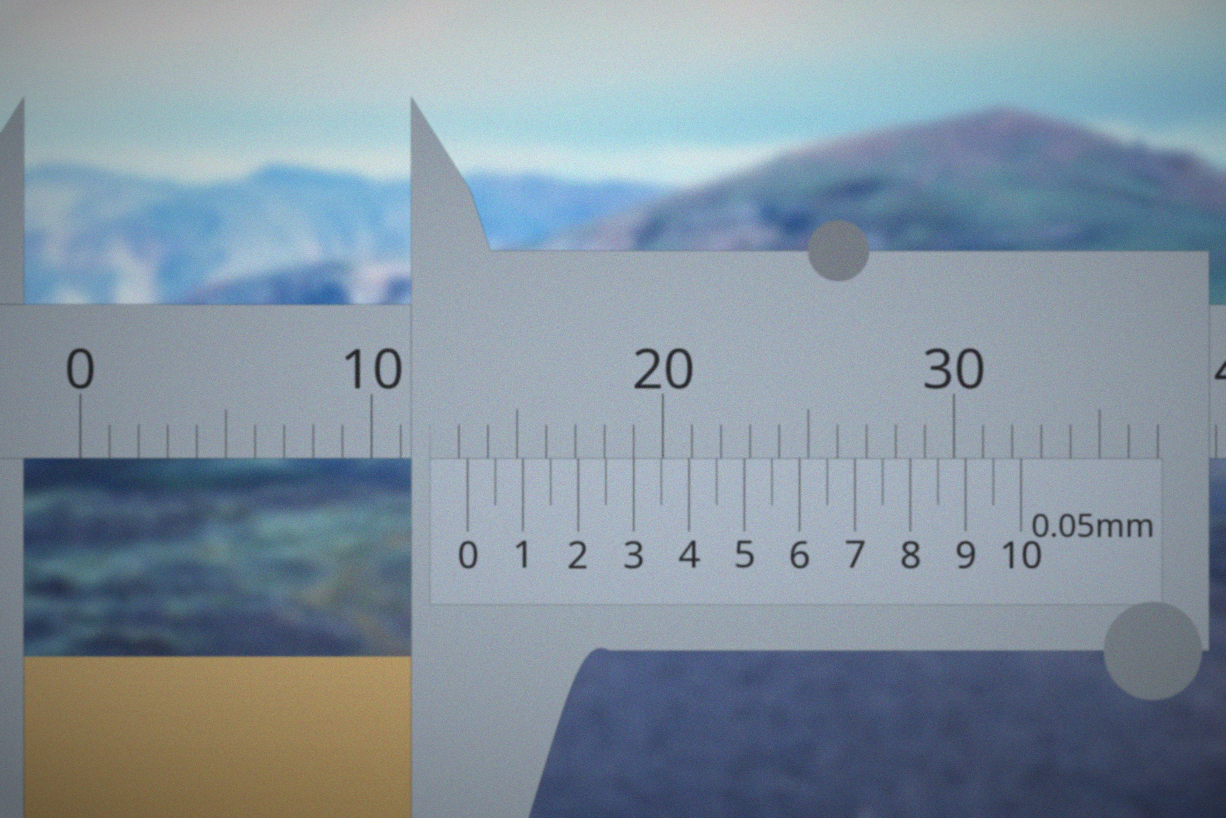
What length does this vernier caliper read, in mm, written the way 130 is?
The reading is 13.30
